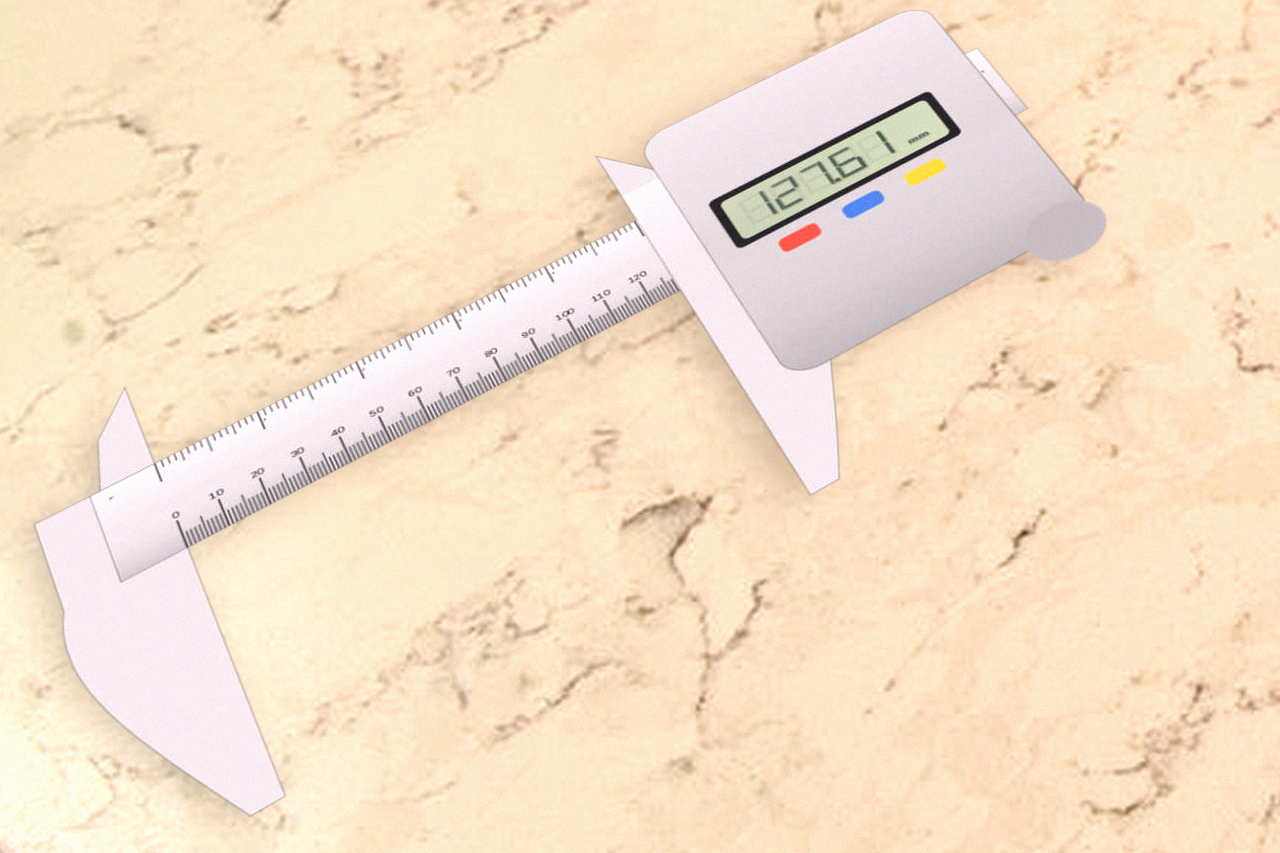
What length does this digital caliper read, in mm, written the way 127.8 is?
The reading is 127.61
